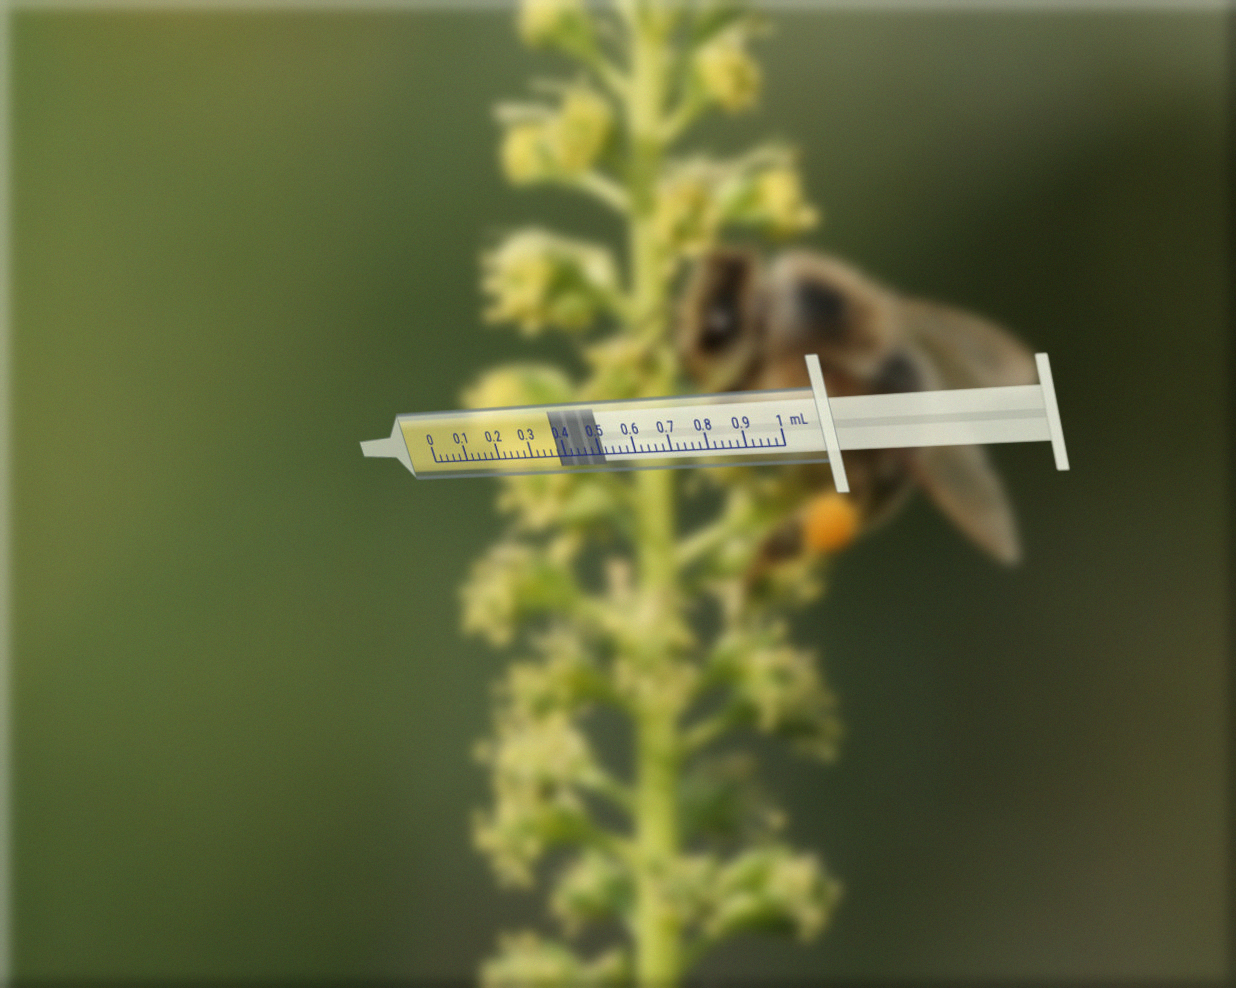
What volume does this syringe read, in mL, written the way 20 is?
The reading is 0.38
